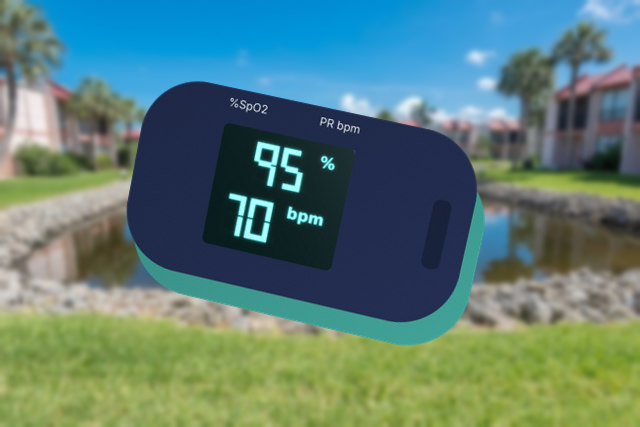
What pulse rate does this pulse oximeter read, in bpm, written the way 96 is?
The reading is 70
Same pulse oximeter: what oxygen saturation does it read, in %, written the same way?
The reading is 95
